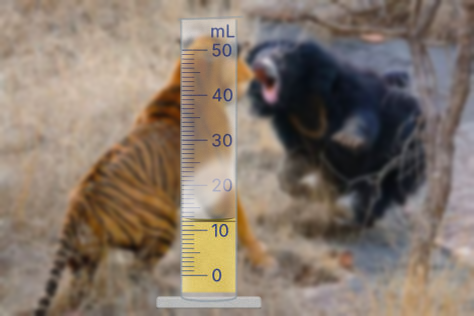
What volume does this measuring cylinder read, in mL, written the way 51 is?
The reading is 12
